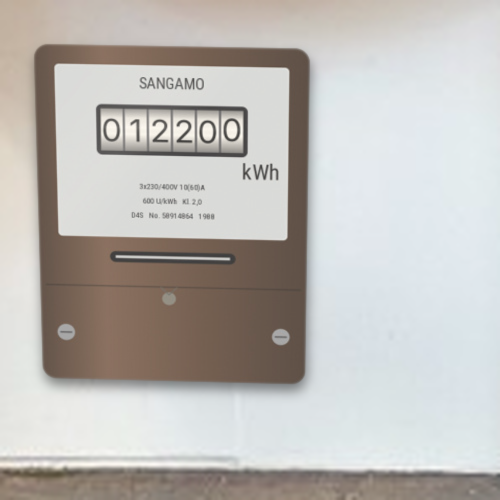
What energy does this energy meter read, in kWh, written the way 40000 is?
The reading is 12200
